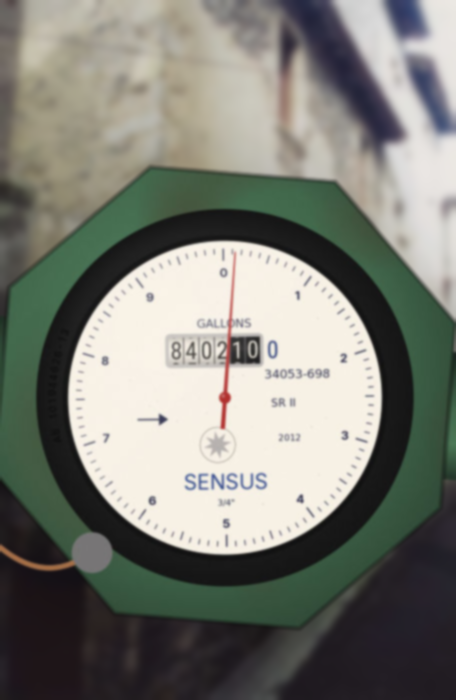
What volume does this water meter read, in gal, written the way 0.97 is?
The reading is 8402100.1
